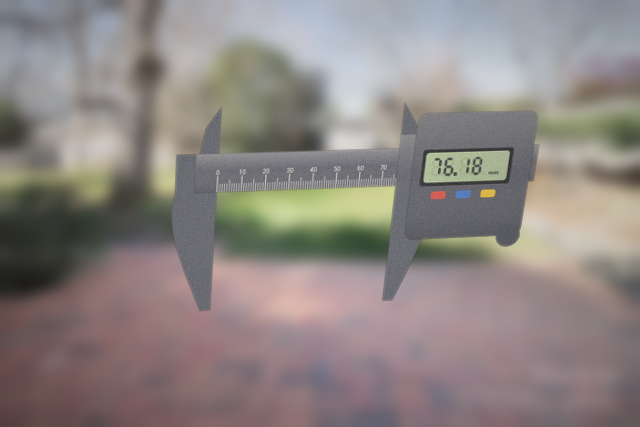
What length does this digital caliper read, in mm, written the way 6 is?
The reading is 76.18
